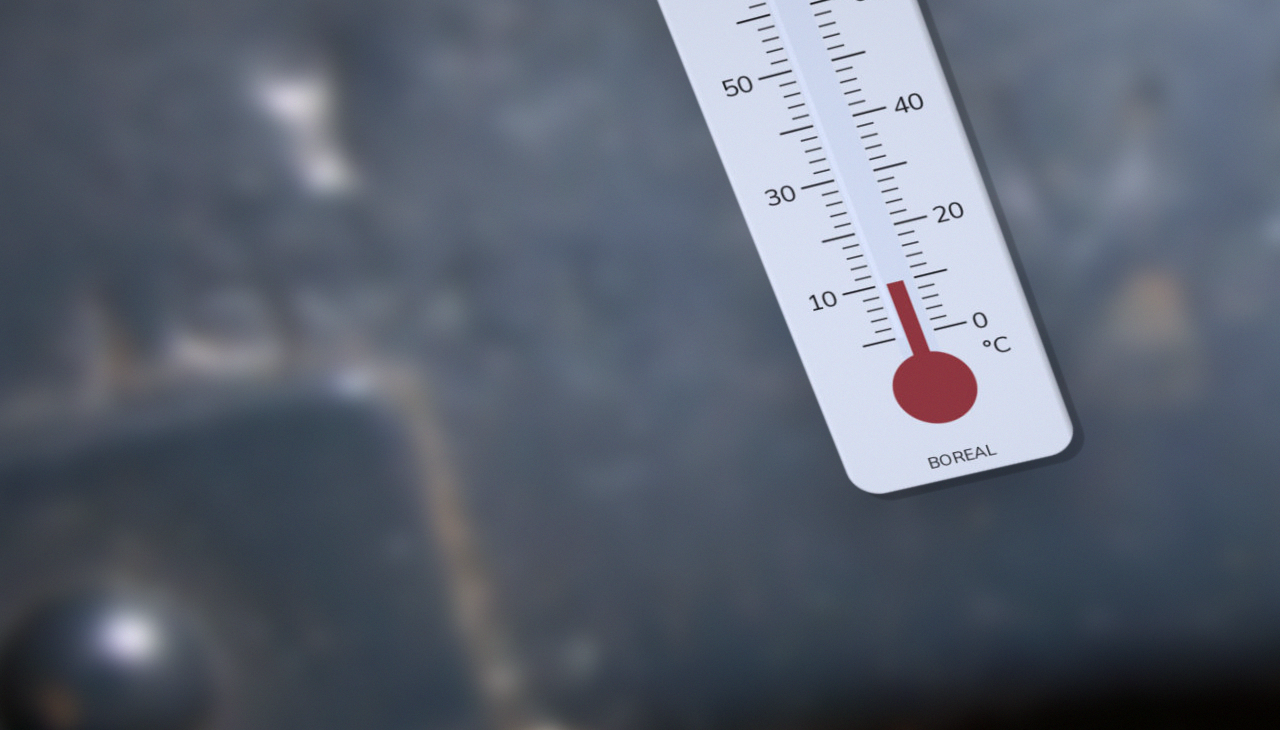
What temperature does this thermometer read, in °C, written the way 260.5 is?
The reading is 10
